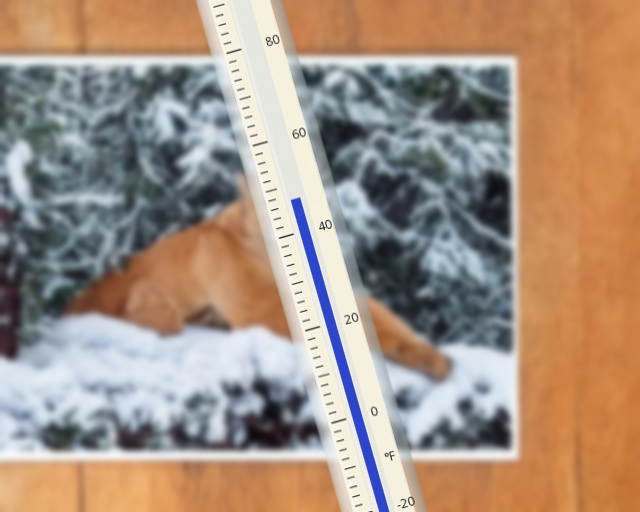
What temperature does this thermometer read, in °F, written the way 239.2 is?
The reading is 47
